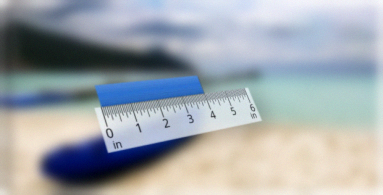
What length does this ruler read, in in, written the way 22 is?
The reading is 4
